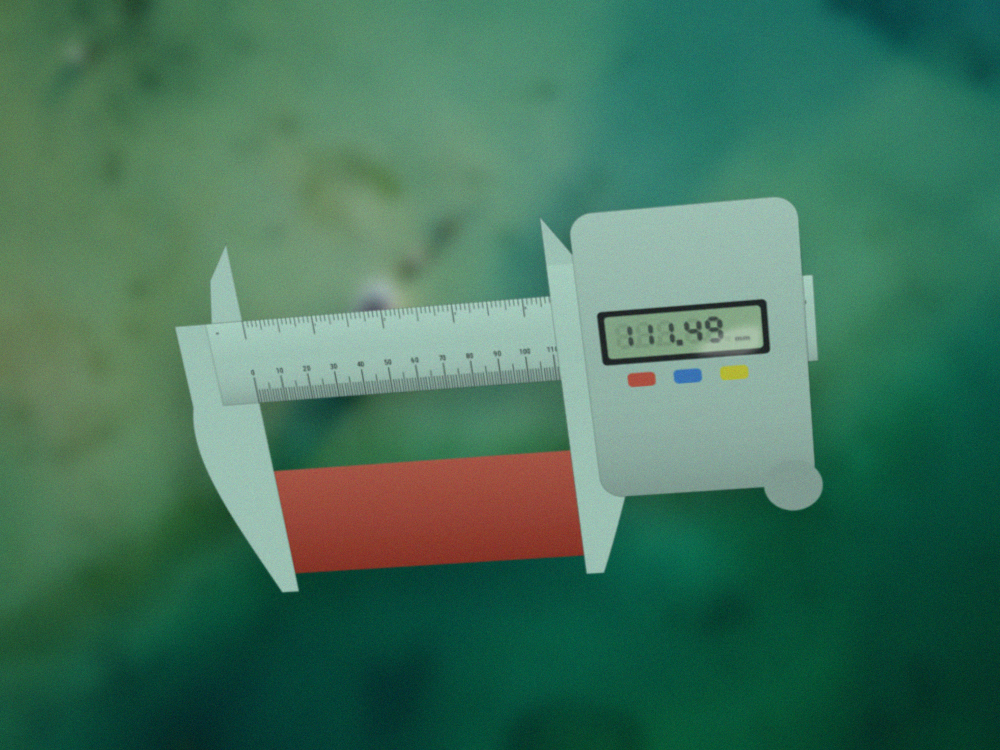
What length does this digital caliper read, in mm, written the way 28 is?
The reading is 111.49
